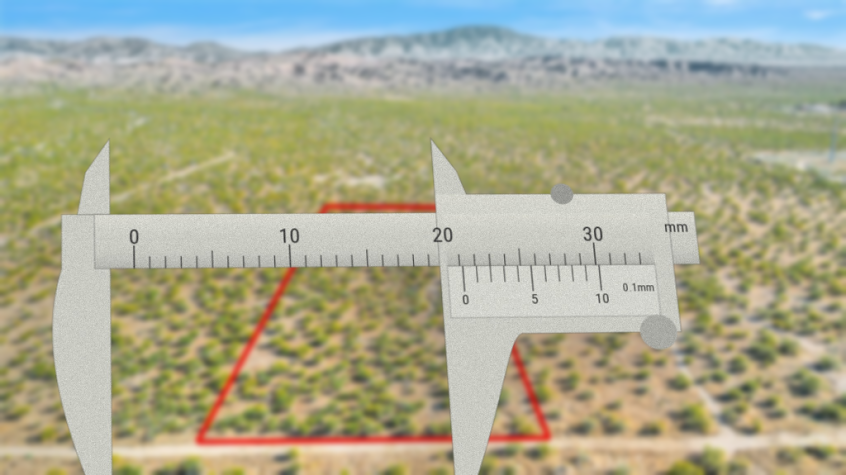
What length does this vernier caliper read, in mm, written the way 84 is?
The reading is 21.2
